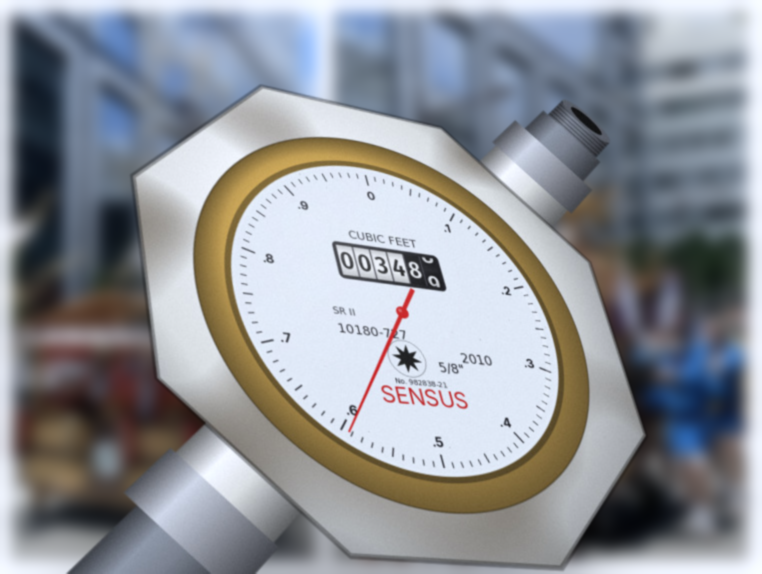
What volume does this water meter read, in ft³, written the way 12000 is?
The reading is 3488.59
